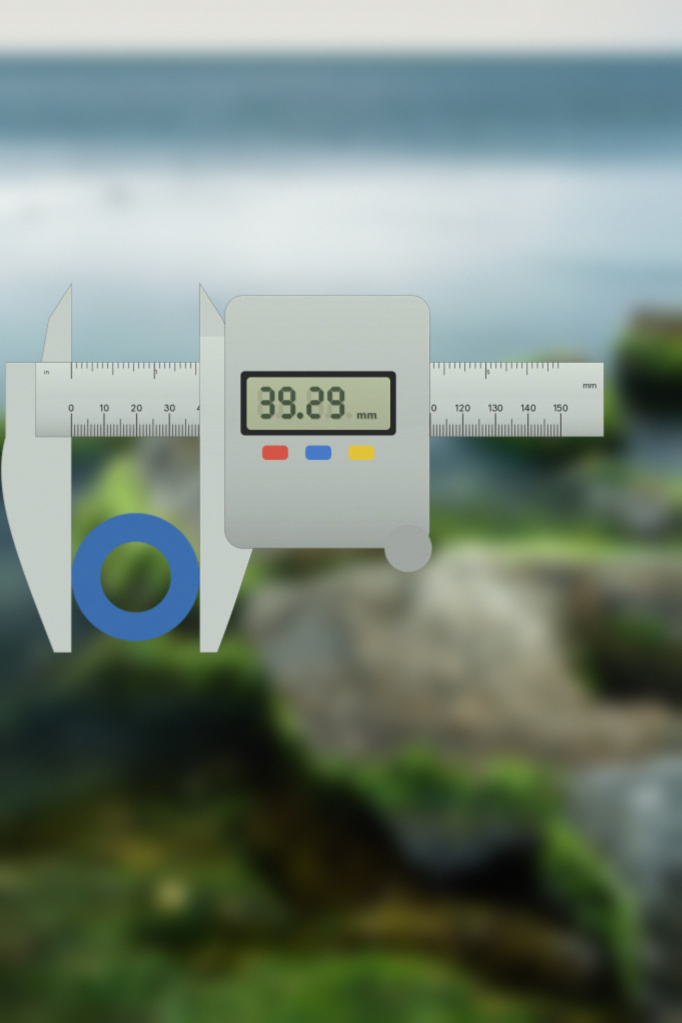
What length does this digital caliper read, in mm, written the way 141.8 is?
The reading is 39.29
